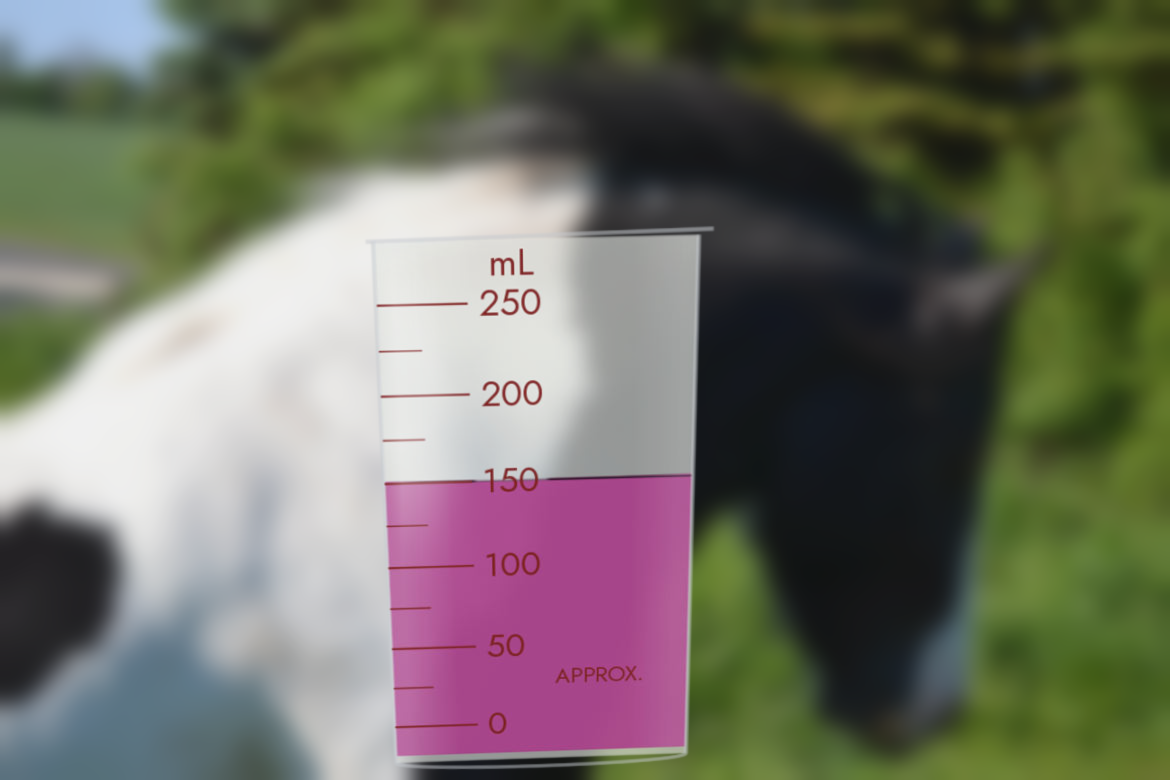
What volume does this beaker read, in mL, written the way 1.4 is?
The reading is 150
